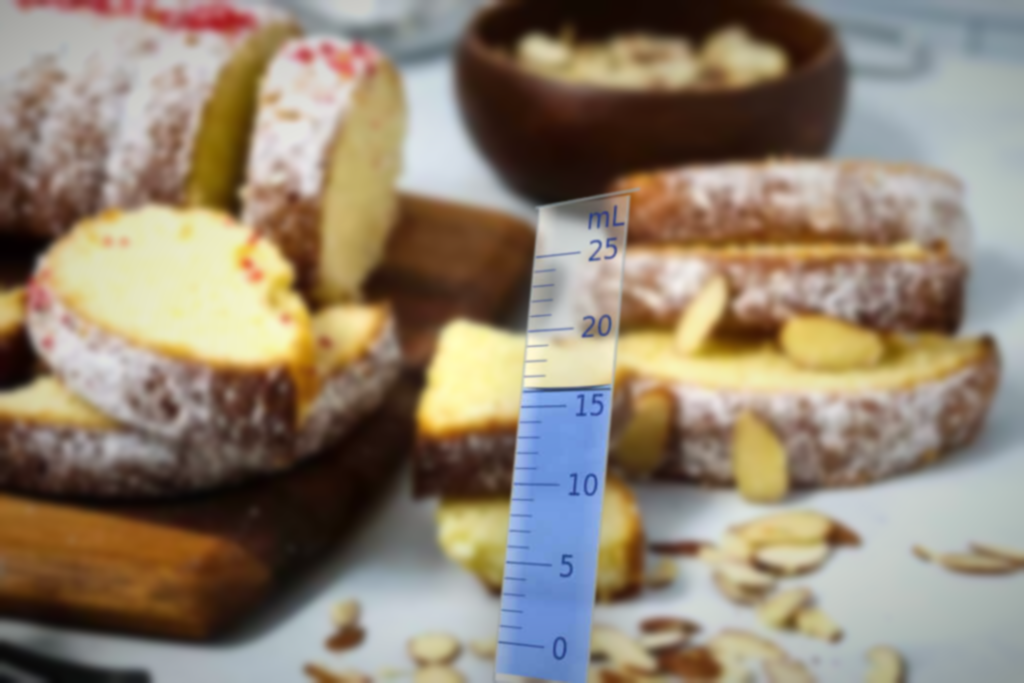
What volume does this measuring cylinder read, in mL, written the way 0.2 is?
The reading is 16
